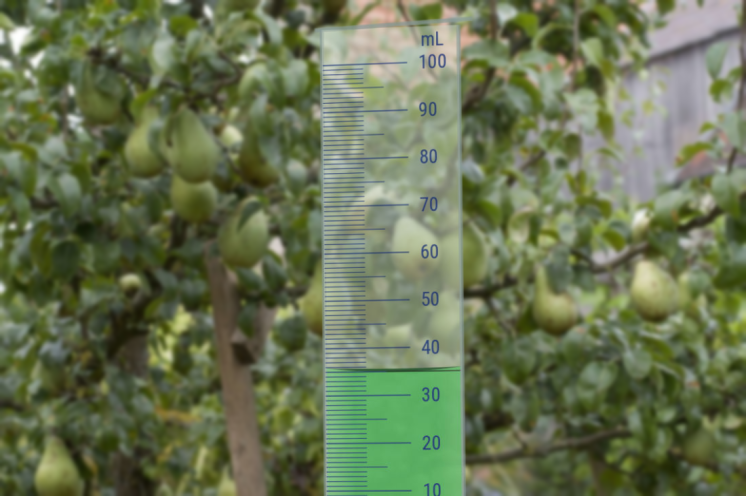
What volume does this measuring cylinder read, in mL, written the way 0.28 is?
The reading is 35
